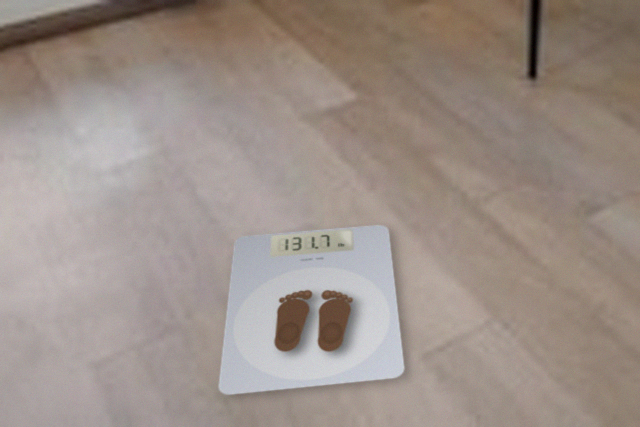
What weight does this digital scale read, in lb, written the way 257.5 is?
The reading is 131.7
